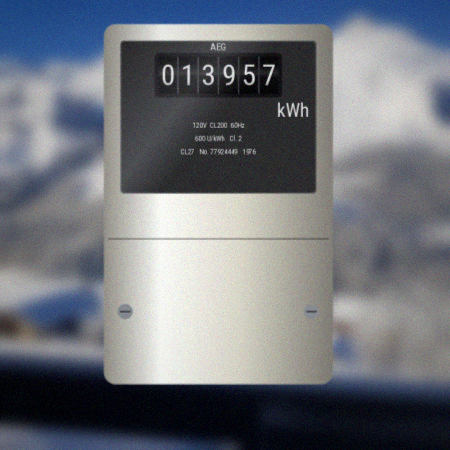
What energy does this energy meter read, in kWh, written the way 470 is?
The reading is 13957
